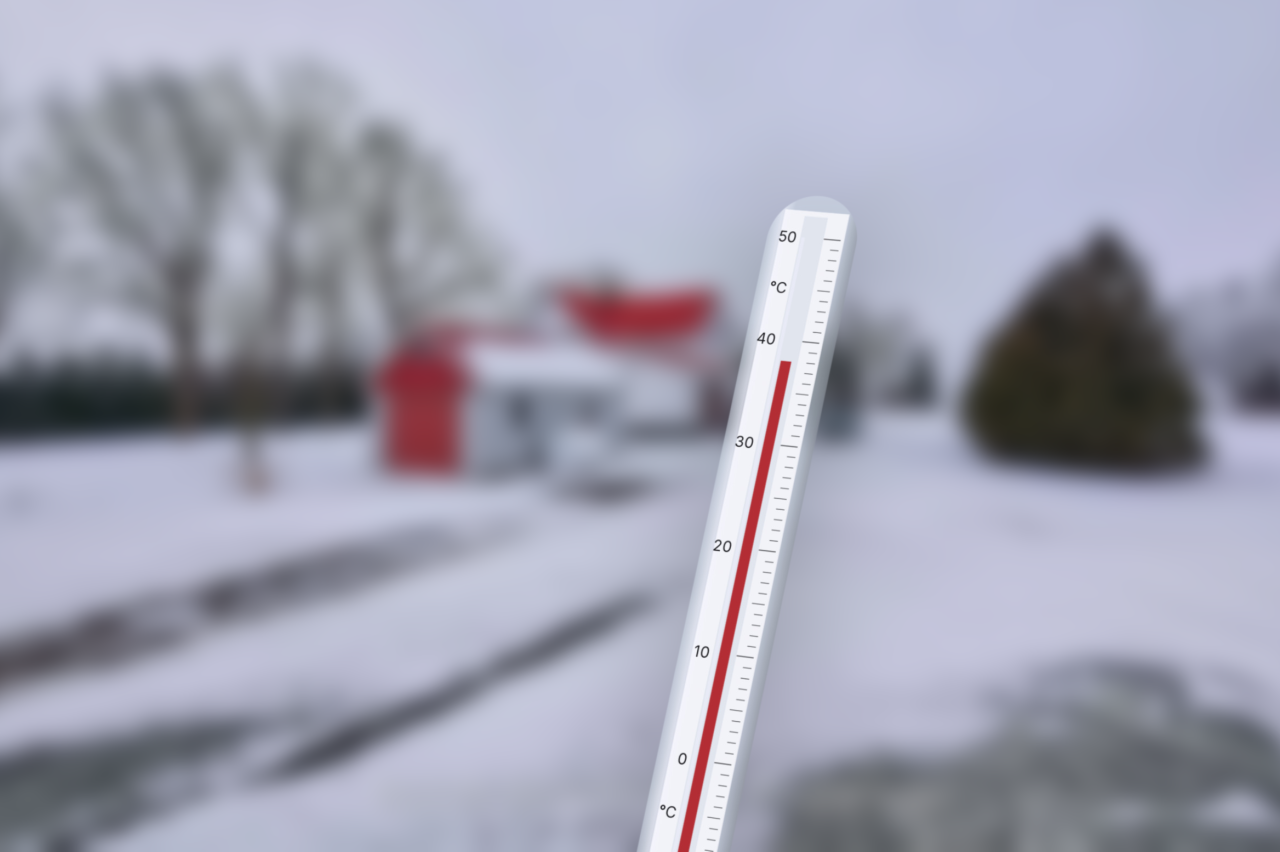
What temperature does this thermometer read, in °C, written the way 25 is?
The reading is 38
